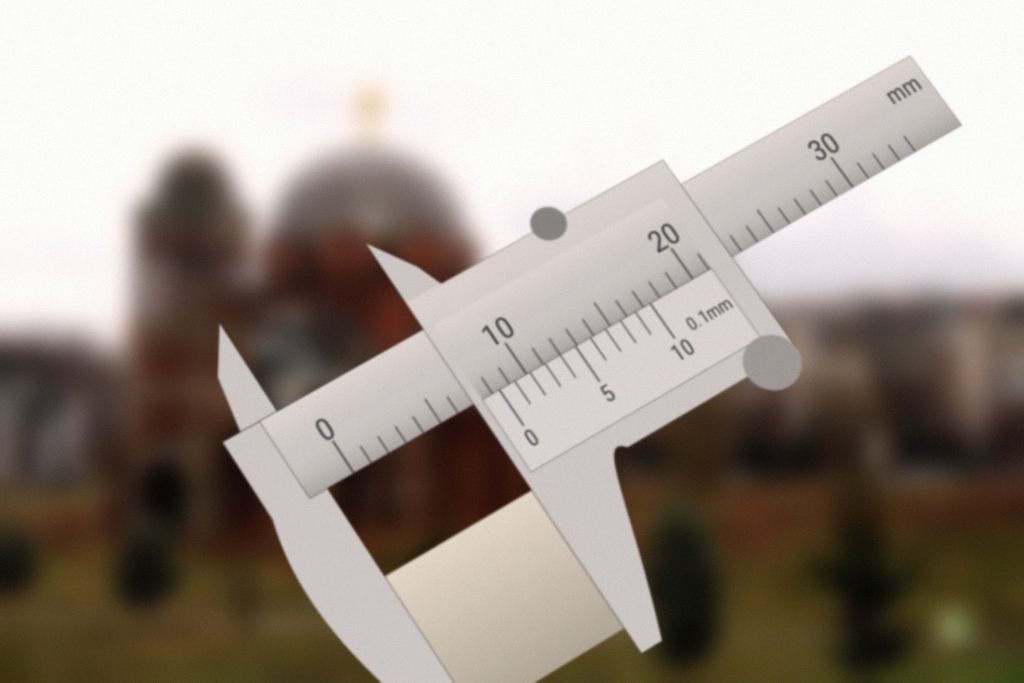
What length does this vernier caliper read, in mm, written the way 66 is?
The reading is 8.4
